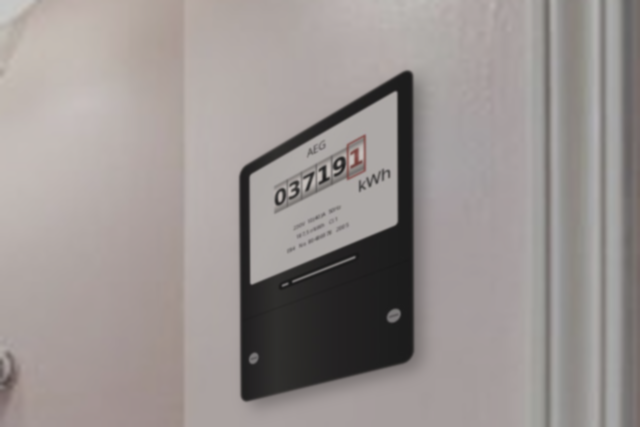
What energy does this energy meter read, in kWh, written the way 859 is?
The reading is 3719.1
